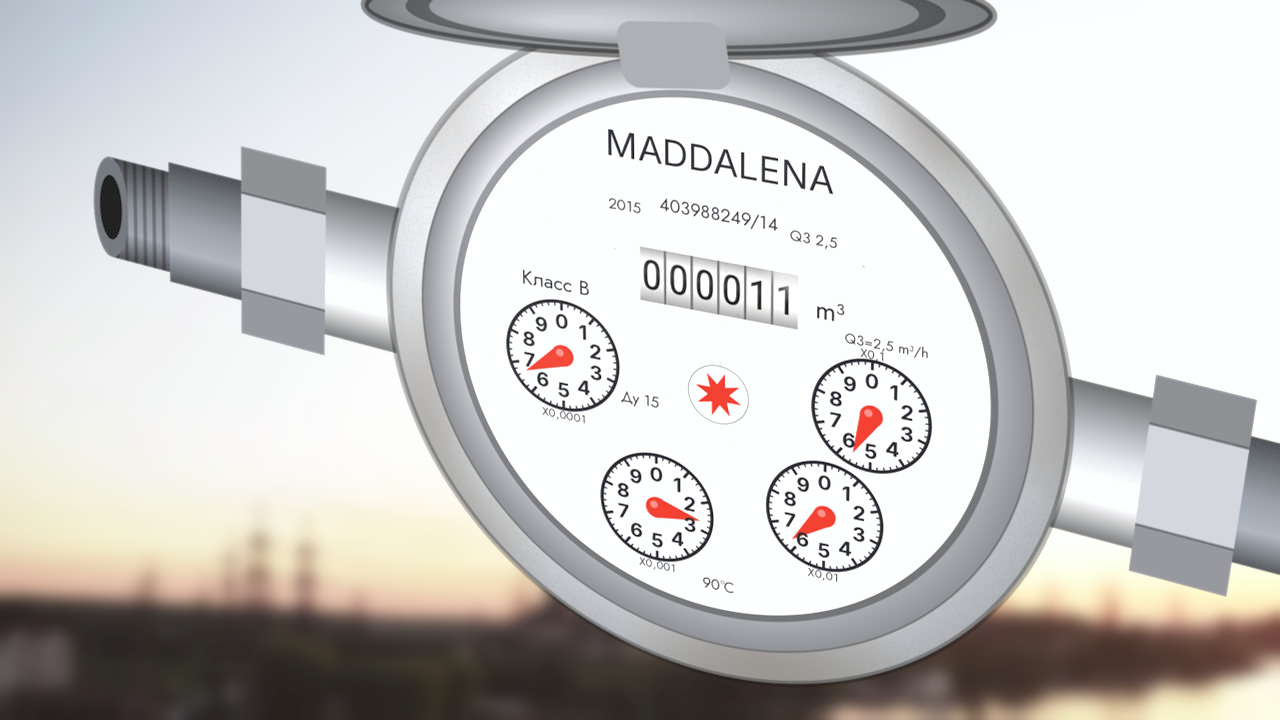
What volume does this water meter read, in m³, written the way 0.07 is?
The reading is 11.5626
